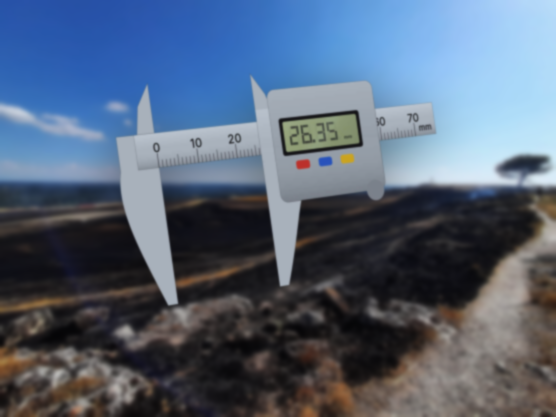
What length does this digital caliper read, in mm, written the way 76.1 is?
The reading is 26.35
